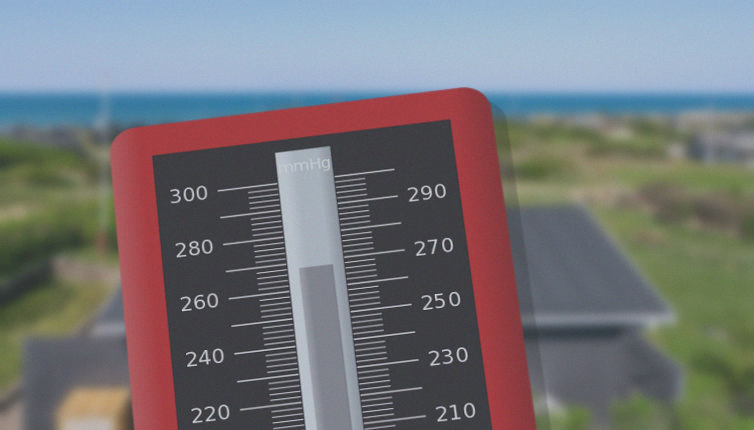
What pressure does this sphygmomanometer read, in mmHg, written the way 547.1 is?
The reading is 268
